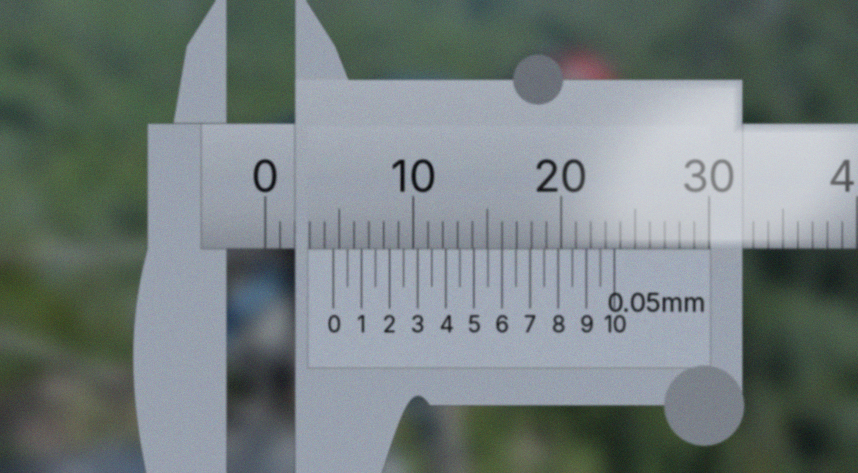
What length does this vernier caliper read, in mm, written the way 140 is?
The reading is 4.6
